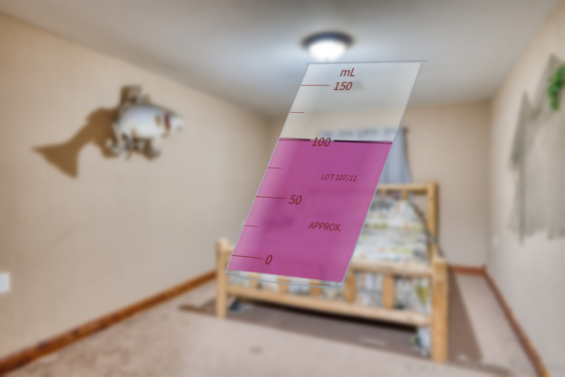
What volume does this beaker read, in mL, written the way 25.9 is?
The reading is 100
